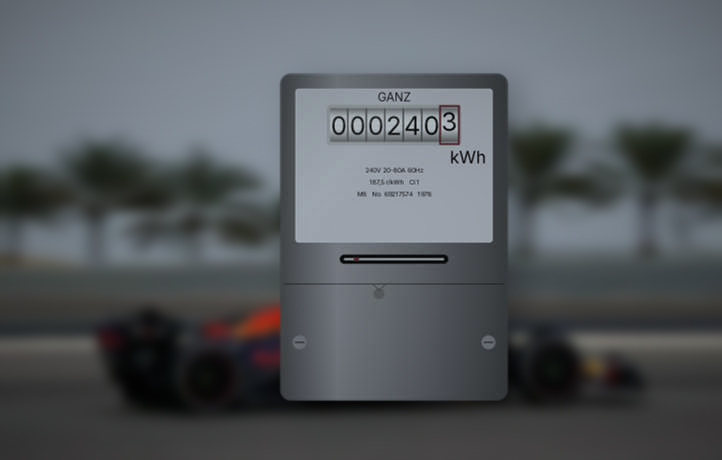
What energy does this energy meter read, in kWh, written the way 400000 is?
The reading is 240.3
